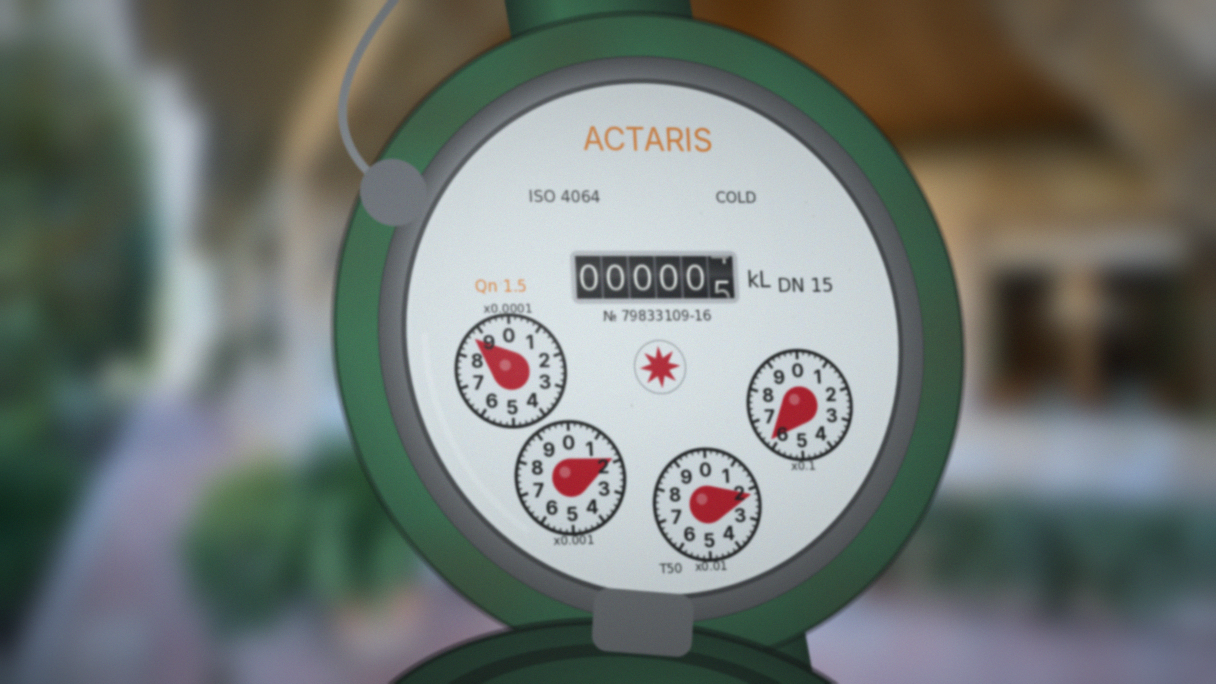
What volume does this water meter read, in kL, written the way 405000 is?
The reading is 4.6218
